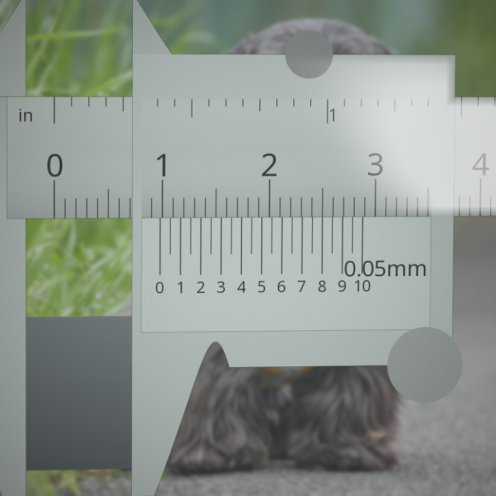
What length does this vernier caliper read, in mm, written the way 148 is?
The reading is 9.8
